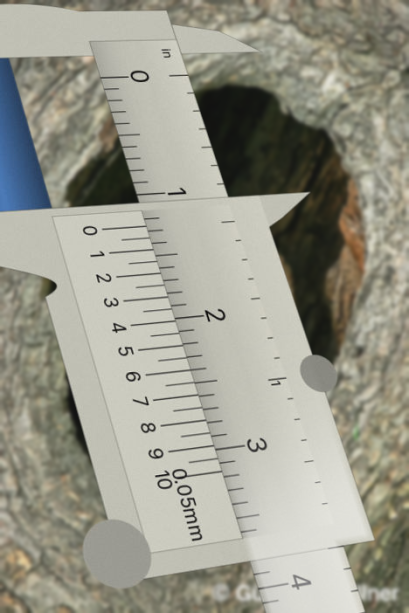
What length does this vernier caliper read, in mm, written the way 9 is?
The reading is 12.6
